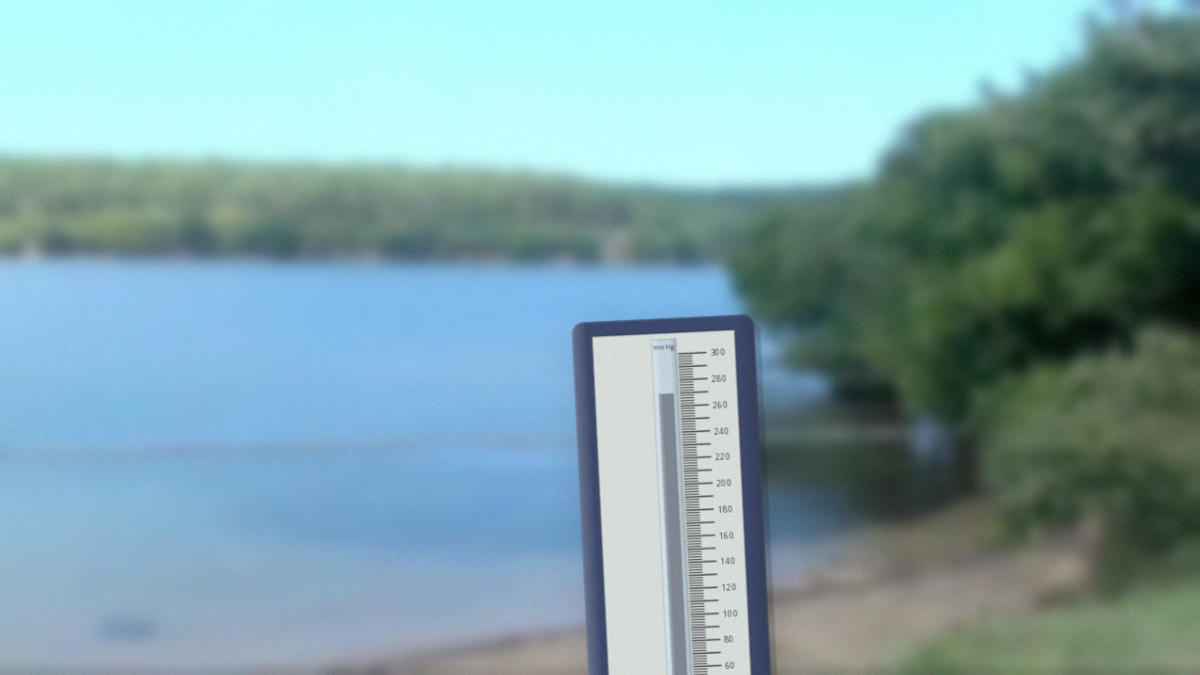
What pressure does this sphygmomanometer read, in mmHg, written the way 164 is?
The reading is 270
